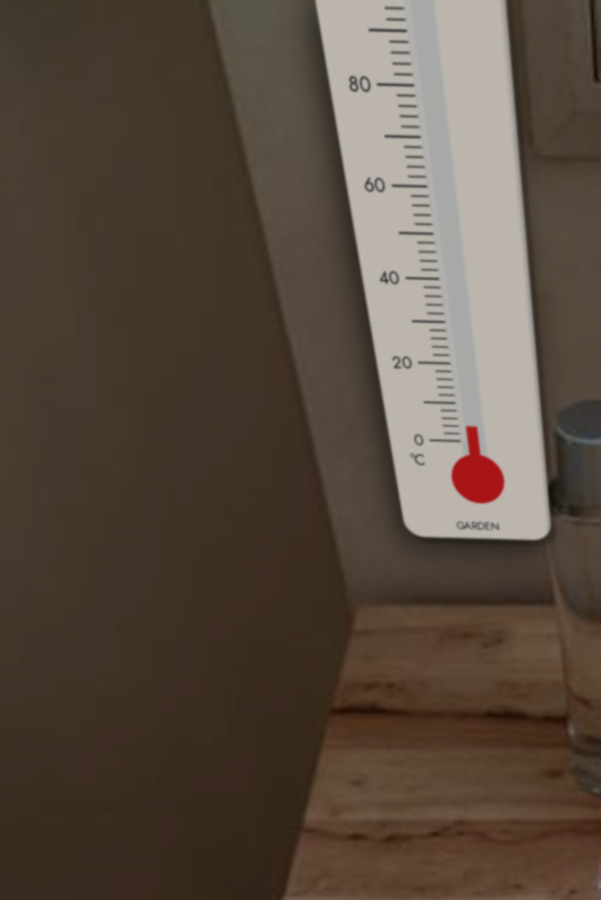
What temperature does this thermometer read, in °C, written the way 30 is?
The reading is 4
